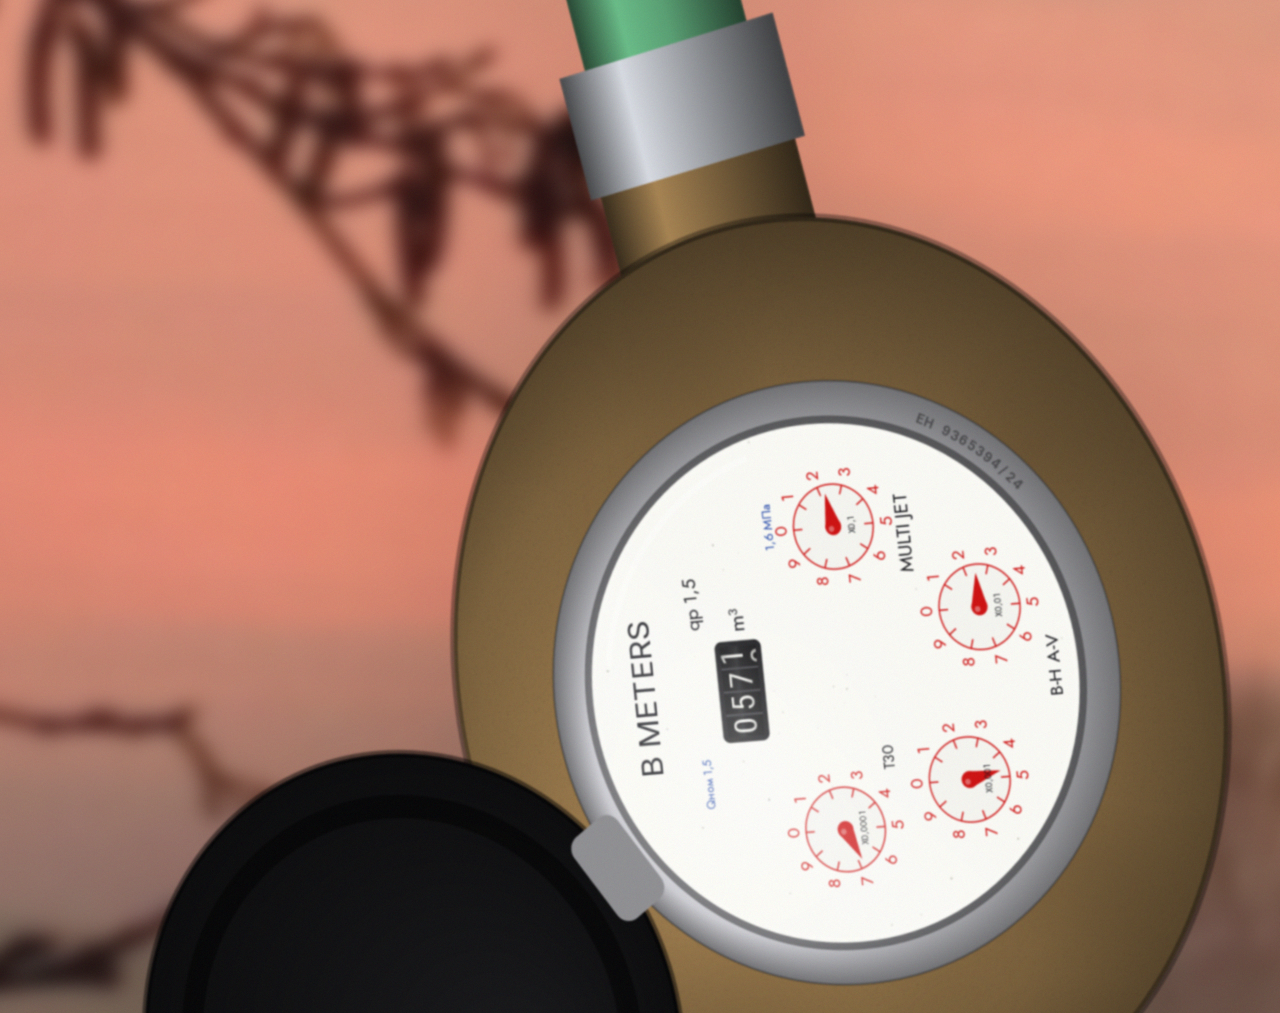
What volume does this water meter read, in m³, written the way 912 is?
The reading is 571.2246
